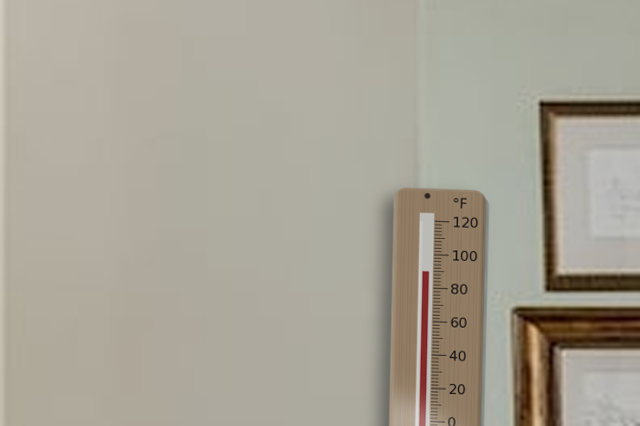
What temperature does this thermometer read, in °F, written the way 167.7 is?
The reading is 90
